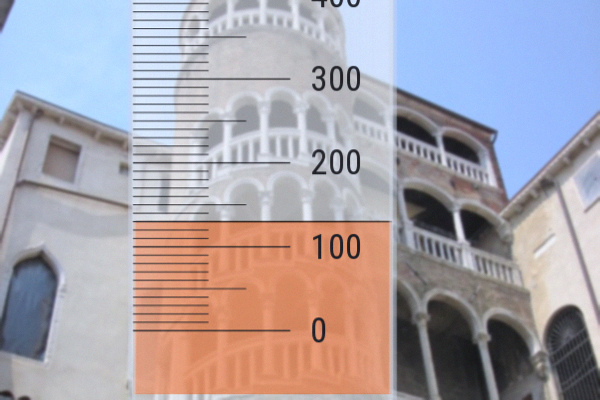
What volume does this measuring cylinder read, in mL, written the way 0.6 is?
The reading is 130
